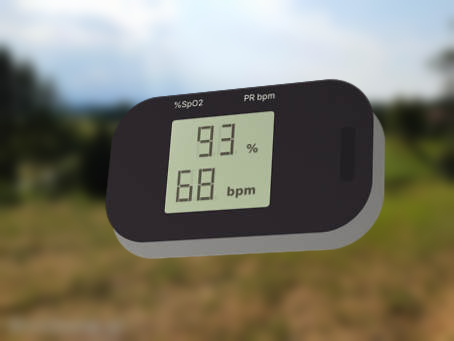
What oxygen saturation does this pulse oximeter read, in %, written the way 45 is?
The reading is 93
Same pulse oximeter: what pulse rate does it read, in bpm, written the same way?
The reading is 68
